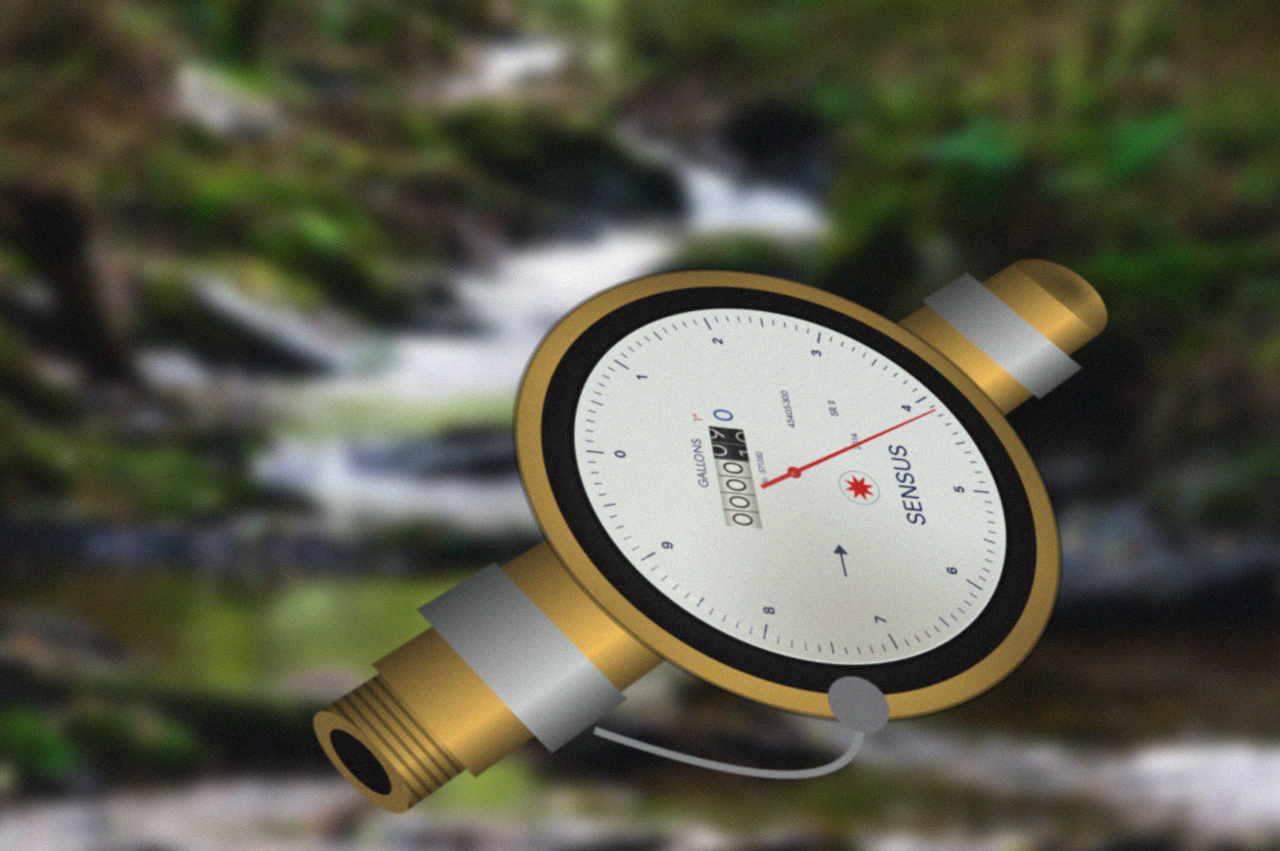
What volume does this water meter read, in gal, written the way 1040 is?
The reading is 94.1
